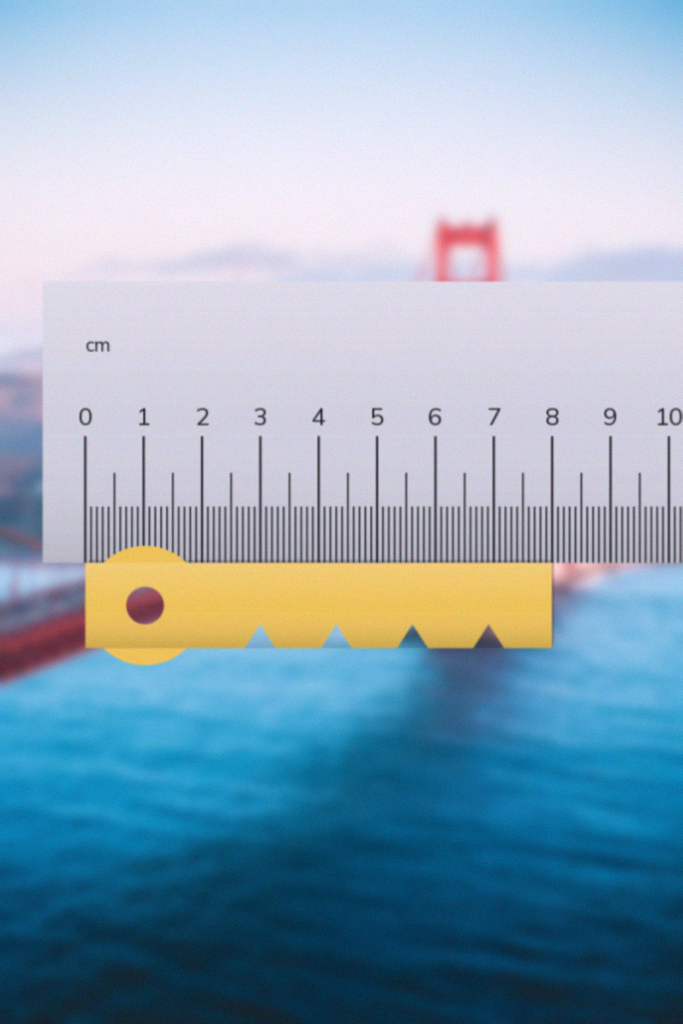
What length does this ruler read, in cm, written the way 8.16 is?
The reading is 8
